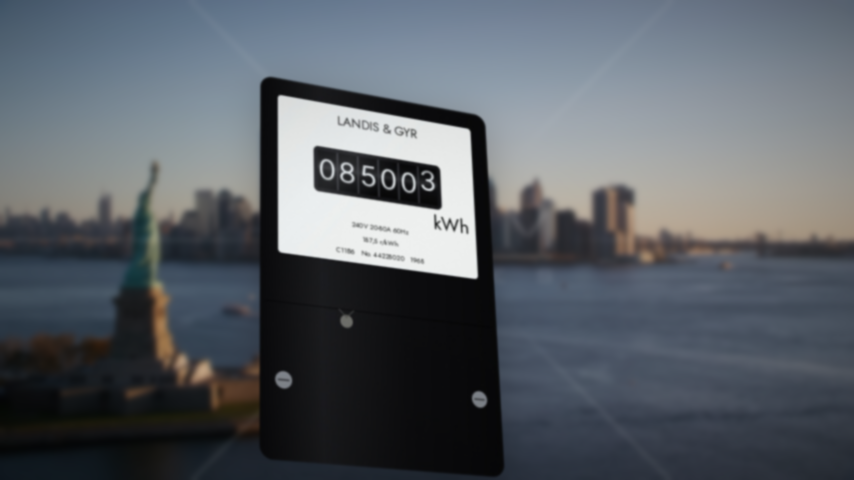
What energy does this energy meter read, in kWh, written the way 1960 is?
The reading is 85003
